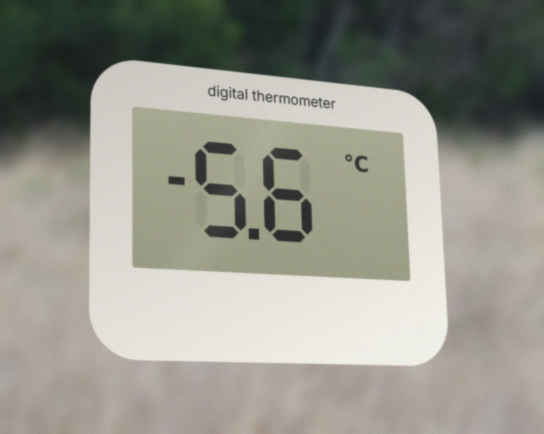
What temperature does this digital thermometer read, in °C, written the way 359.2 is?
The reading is -5.6
